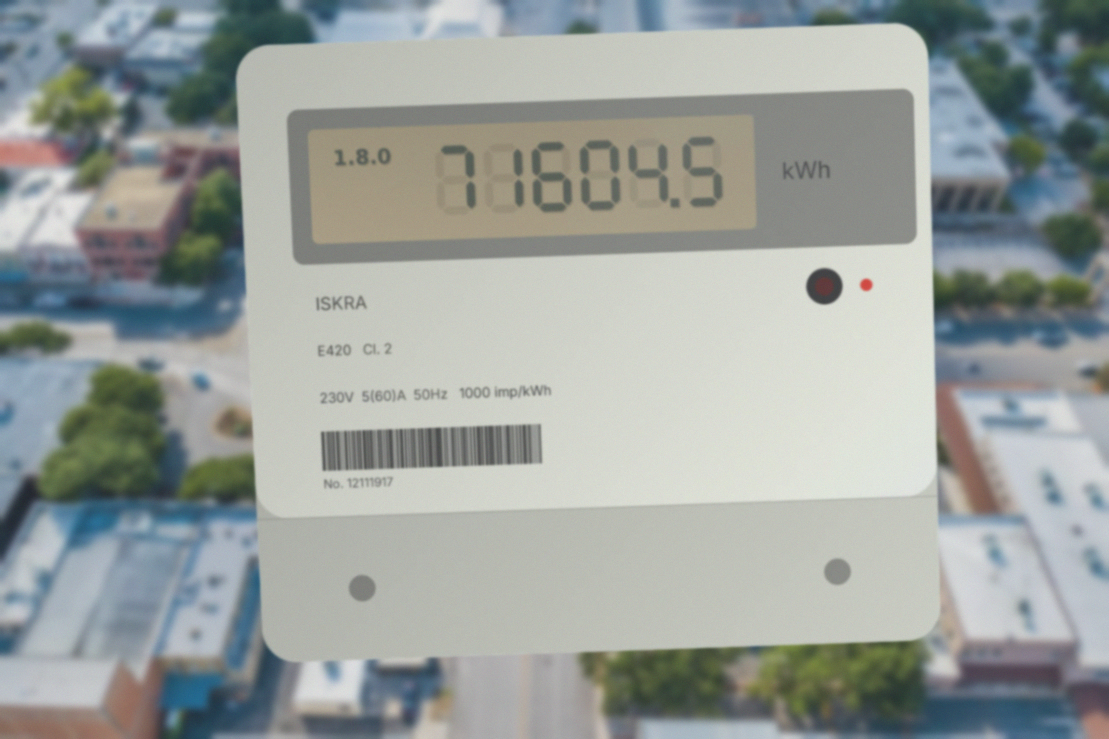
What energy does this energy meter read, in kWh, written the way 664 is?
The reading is 71604.5
